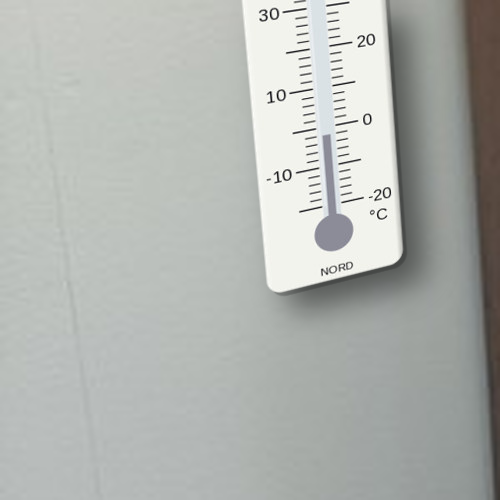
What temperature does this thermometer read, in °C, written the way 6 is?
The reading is -2
